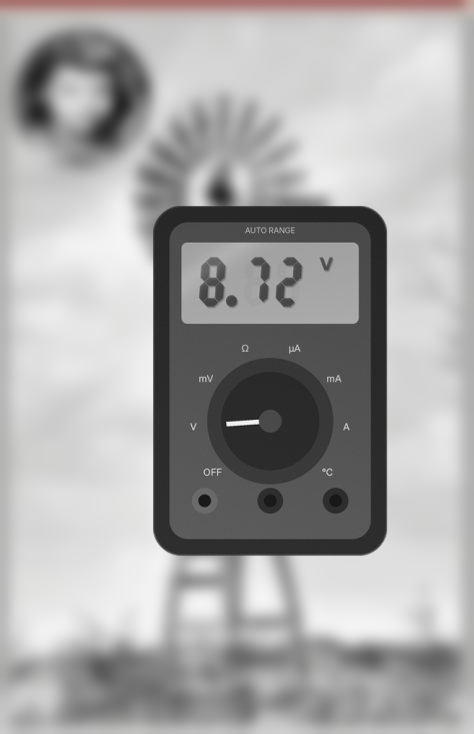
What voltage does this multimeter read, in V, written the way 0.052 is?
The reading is 8.72
